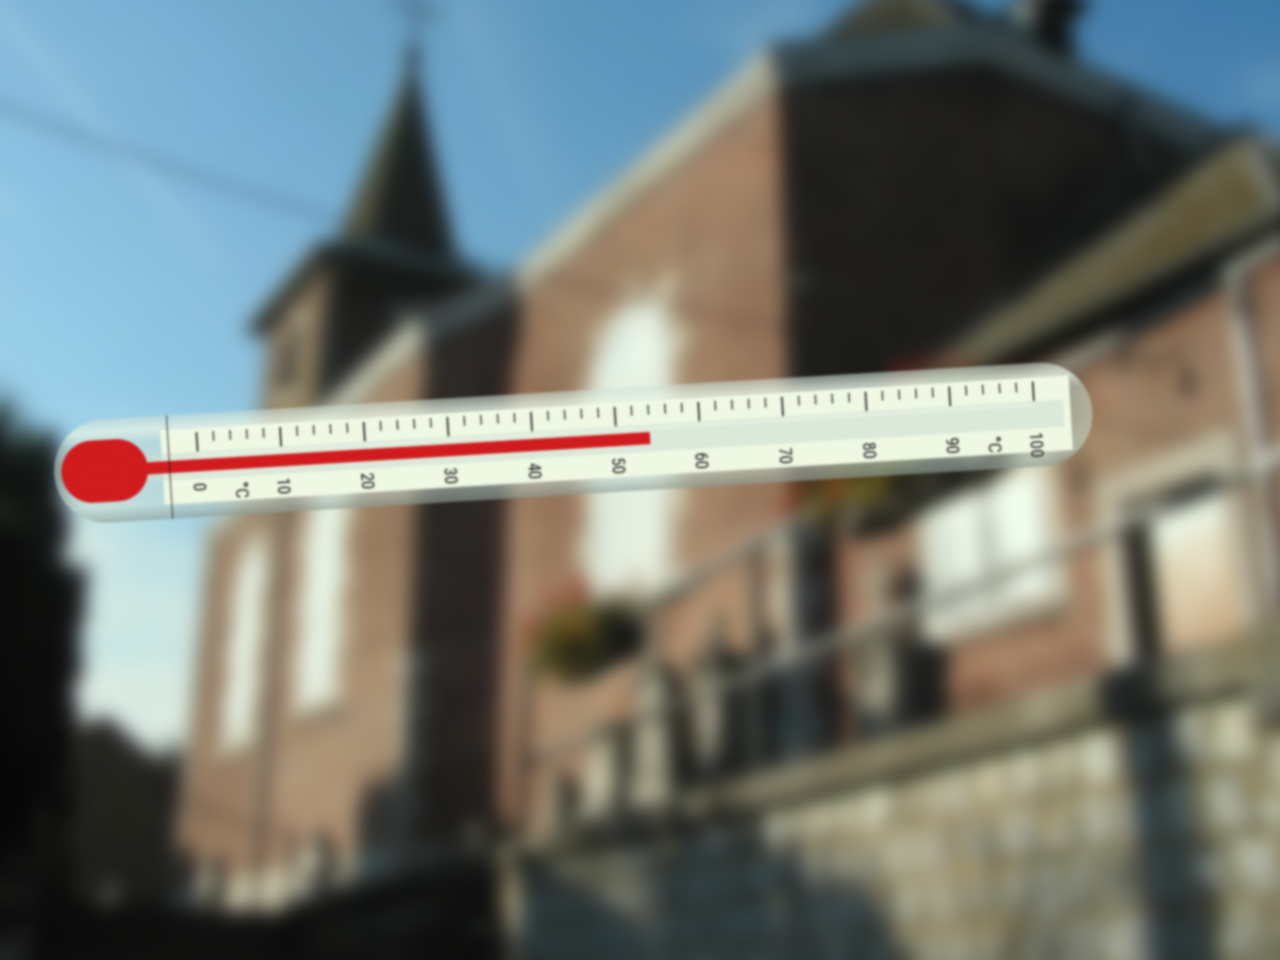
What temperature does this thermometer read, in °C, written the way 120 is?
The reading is 54
